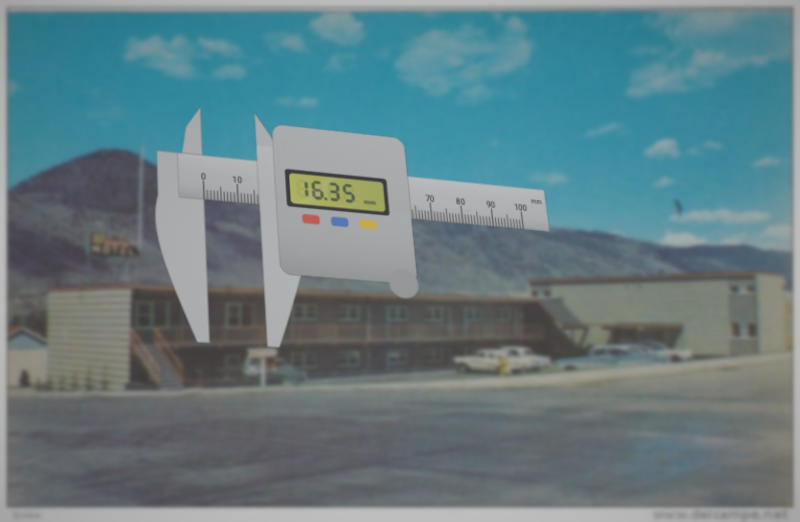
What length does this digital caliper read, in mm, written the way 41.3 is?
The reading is 16.35
